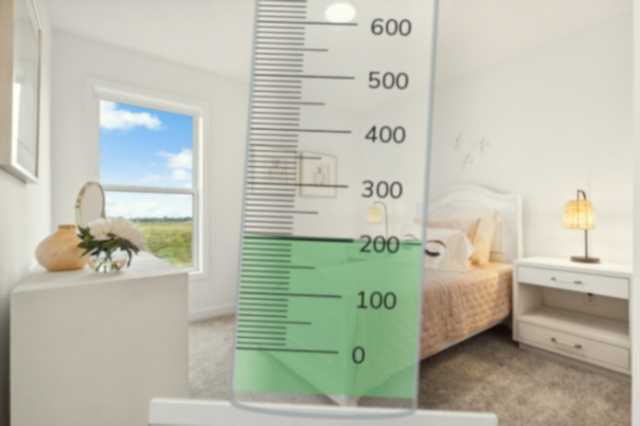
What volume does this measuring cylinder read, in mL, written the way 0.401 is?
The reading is 200
